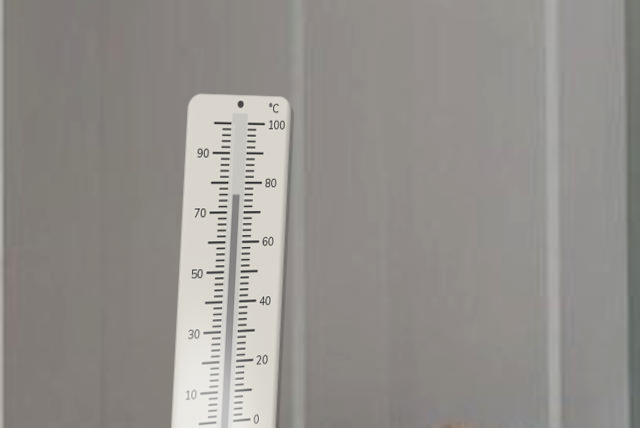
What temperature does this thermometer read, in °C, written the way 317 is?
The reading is 76
